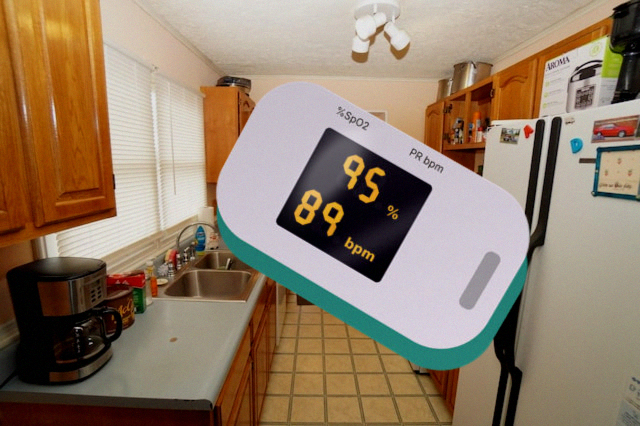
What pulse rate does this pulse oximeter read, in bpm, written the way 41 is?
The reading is 89
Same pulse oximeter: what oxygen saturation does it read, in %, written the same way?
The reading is 95
